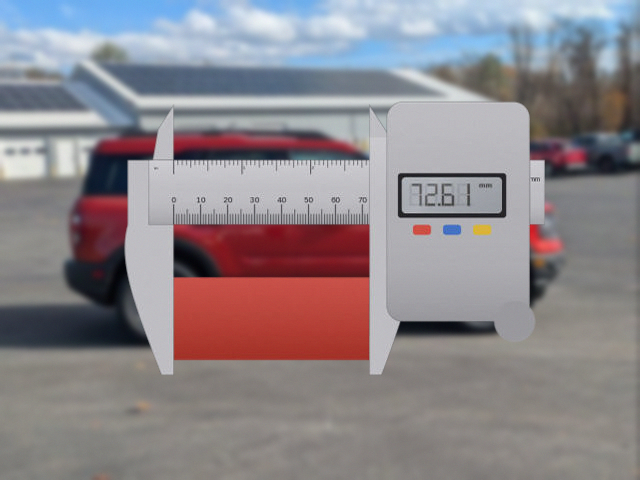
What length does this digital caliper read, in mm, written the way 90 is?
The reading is 72.61
